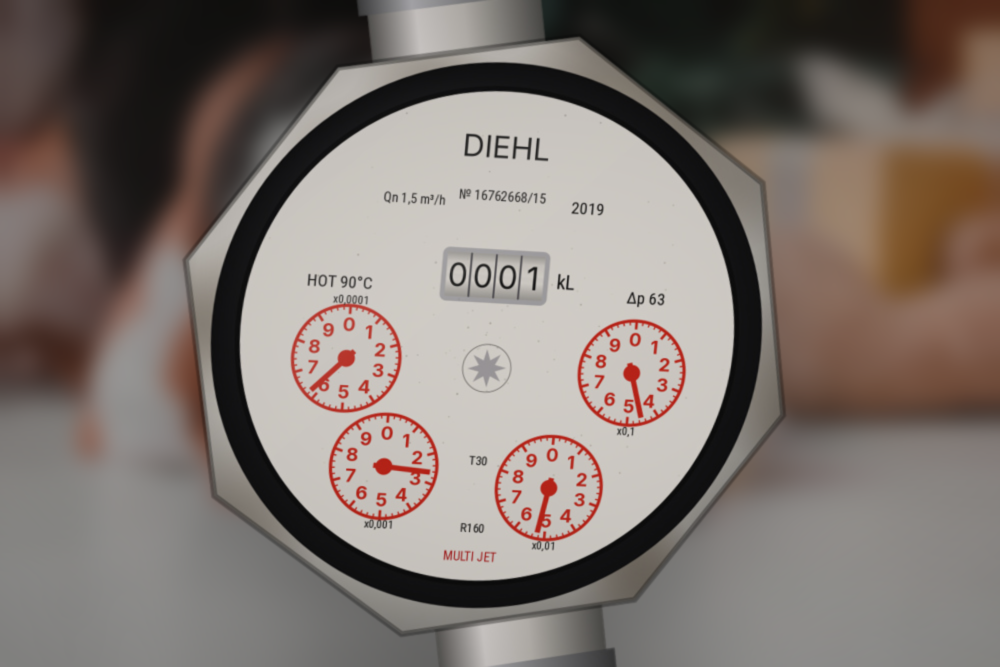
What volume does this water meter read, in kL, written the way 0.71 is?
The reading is 1.4526
